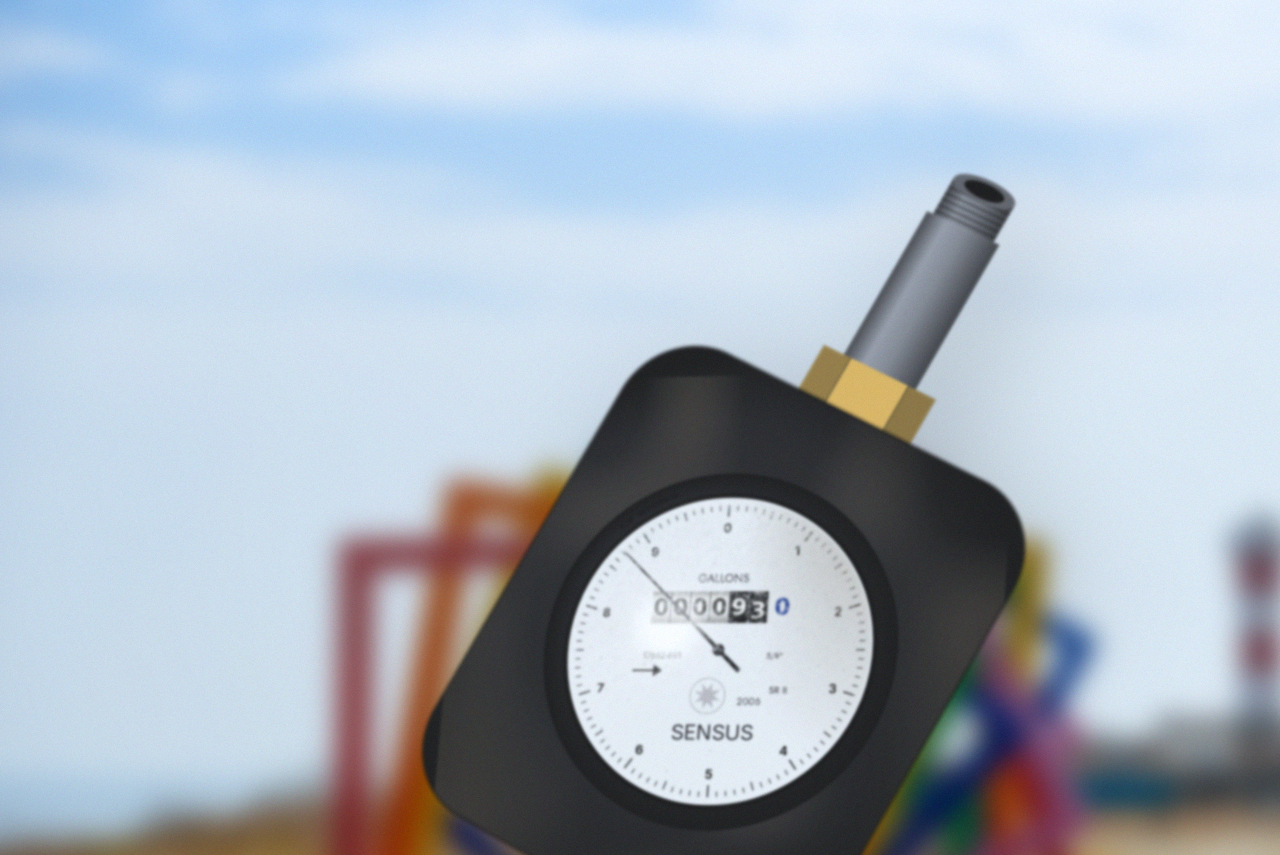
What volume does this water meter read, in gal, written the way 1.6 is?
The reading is 928.7
